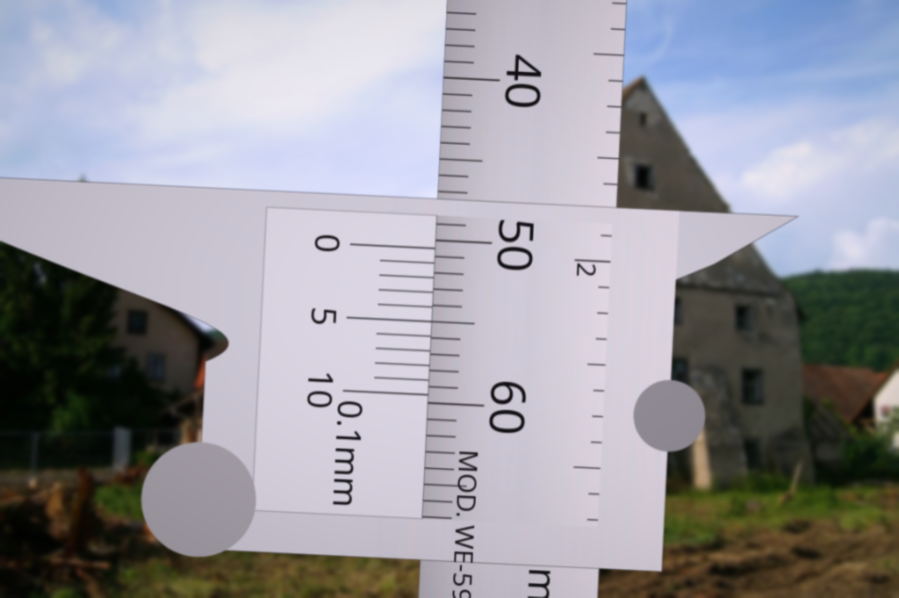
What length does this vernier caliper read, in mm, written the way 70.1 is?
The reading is 50.5
